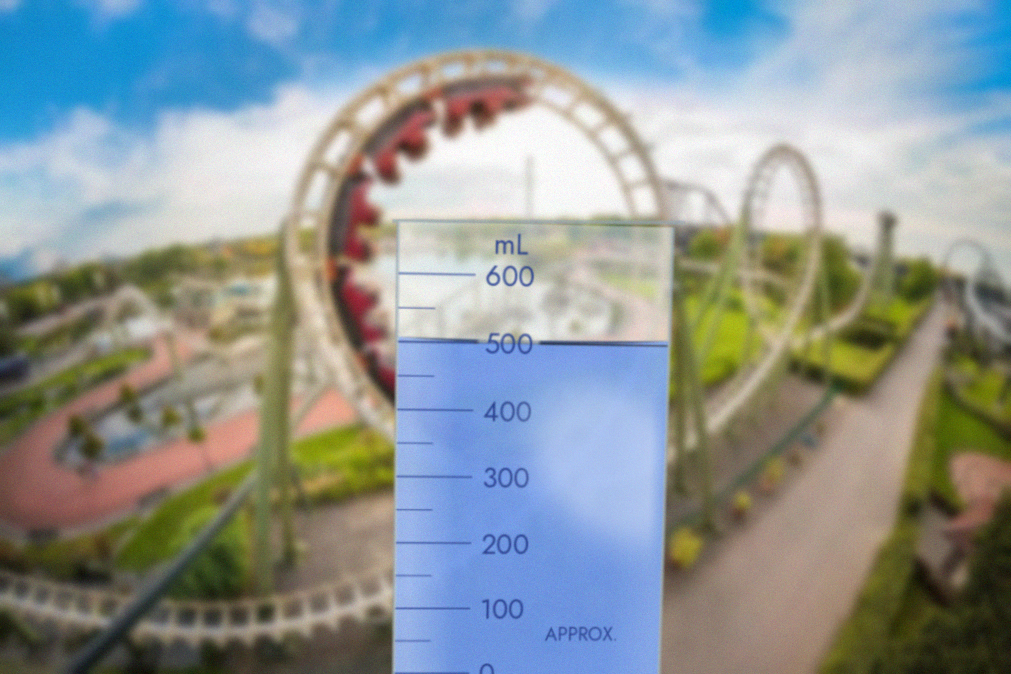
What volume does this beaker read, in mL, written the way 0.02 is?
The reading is 500
